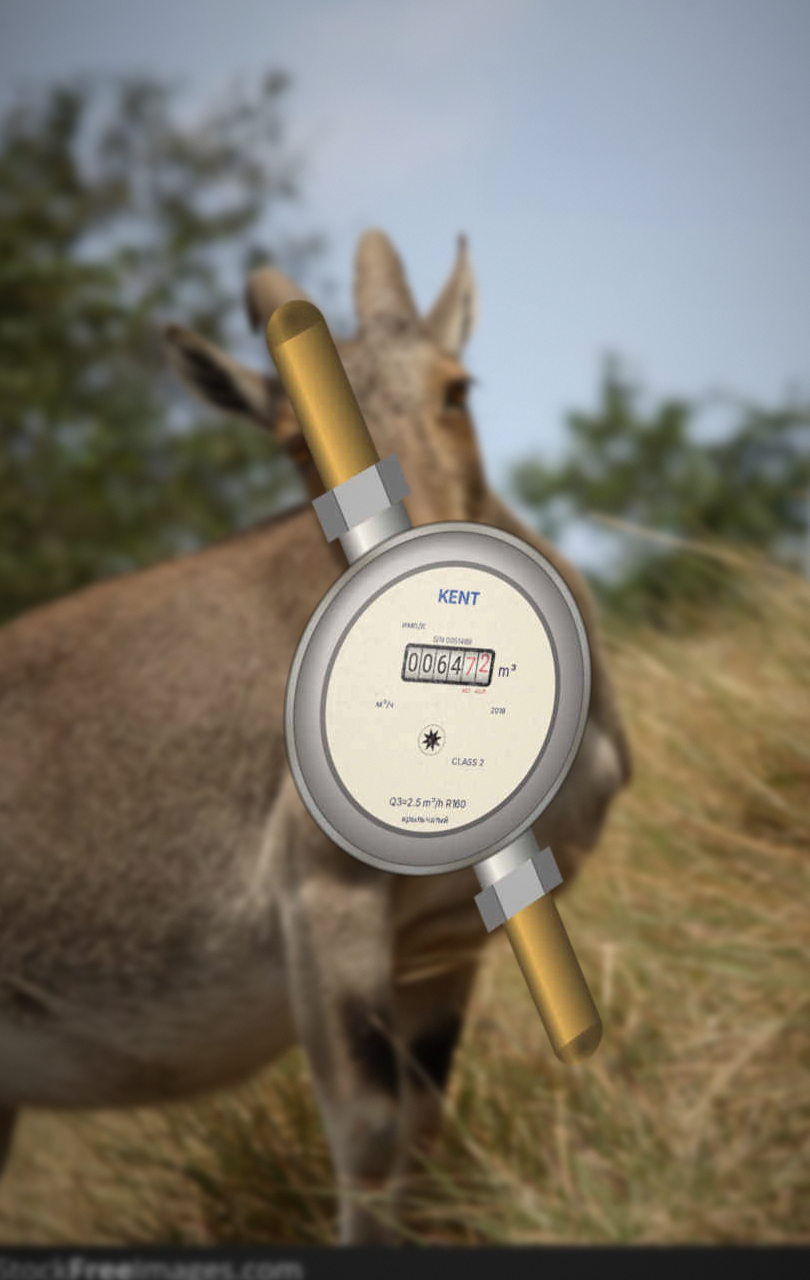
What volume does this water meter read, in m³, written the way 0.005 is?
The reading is 64.72
